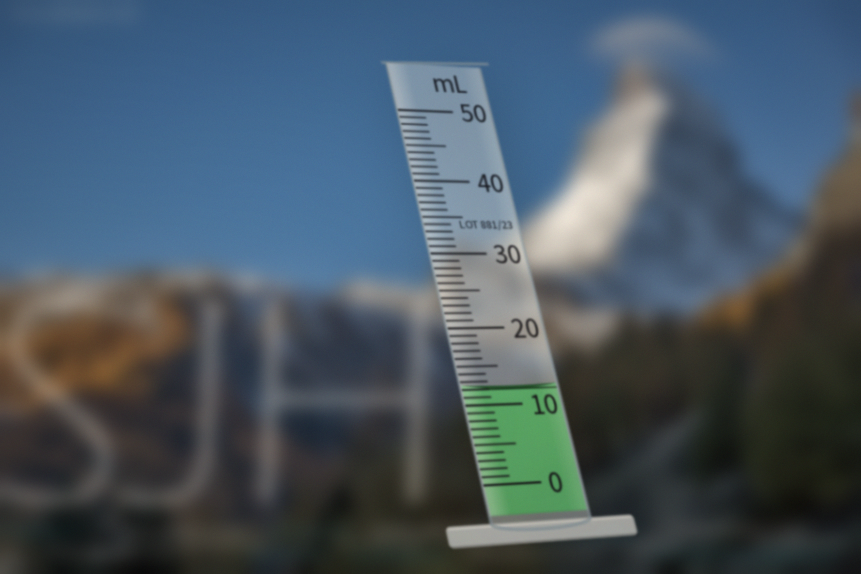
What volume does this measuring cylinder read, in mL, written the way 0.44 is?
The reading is 12
